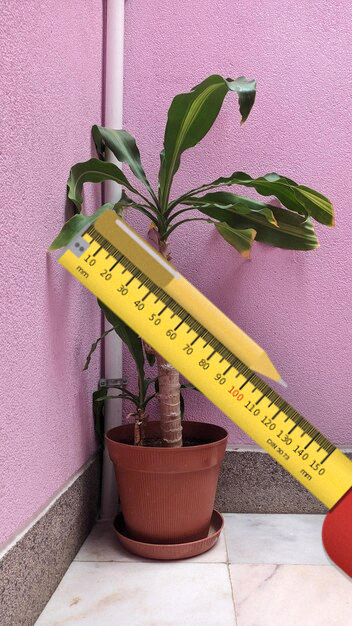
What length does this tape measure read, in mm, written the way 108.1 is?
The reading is 115
